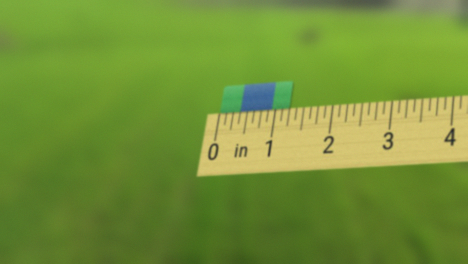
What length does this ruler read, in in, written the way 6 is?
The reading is 1.25
